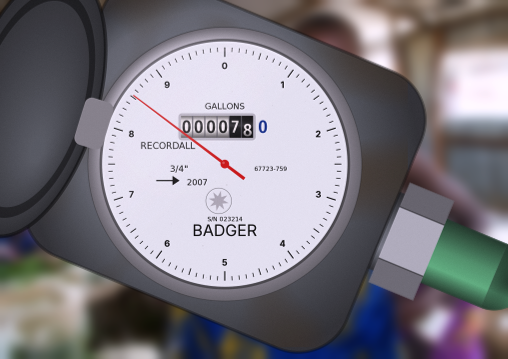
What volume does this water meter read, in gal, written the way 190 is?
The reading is 778.5
